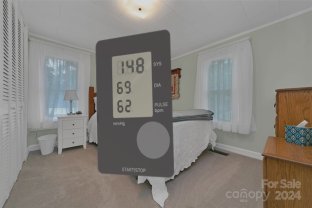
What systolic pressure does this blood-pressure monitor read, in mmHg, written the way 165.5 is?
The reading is 148
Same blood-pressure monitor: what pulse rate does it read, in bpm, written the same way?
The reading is 62
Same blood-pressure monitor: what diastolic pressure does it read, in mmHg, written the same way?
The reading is 69
